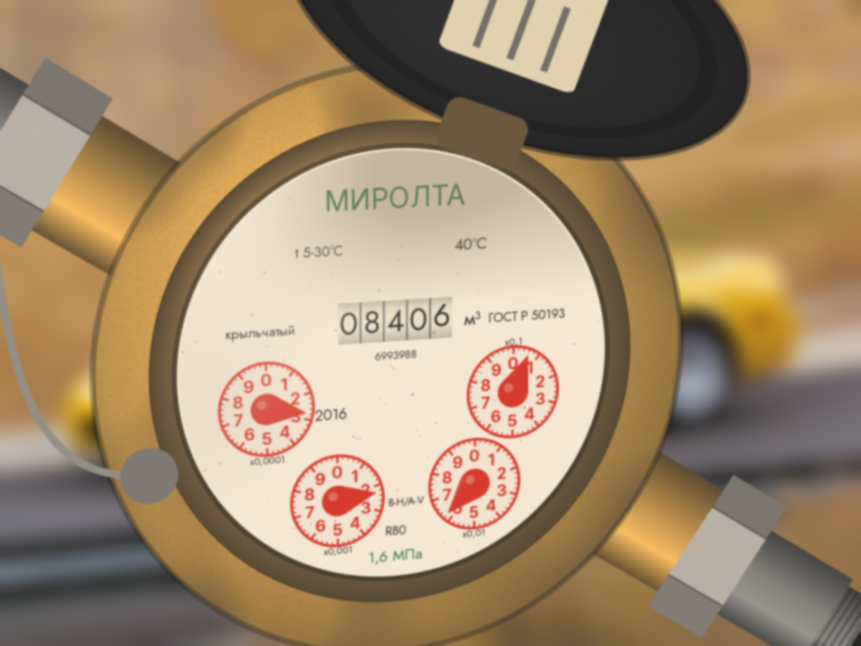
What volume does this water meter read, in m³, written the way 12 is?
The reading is 8406.0622
